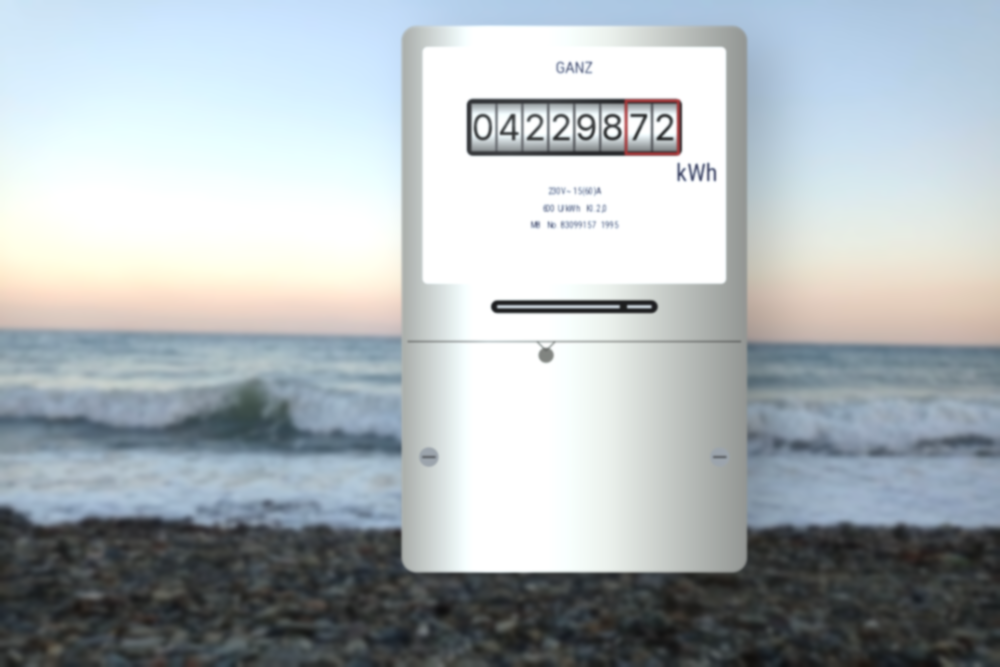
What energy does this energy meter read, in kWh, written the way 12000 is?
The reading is 42298.72
